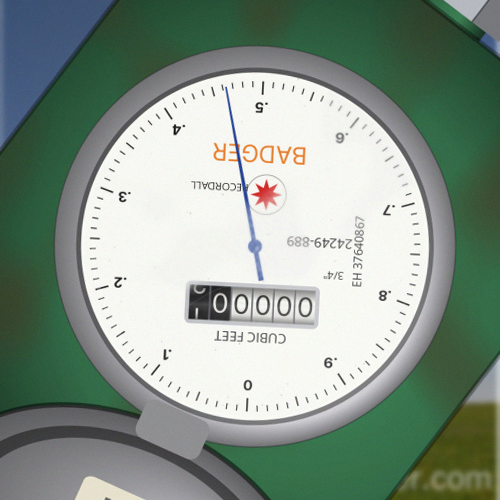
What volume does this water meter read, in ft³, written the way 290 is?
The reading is 1.46
